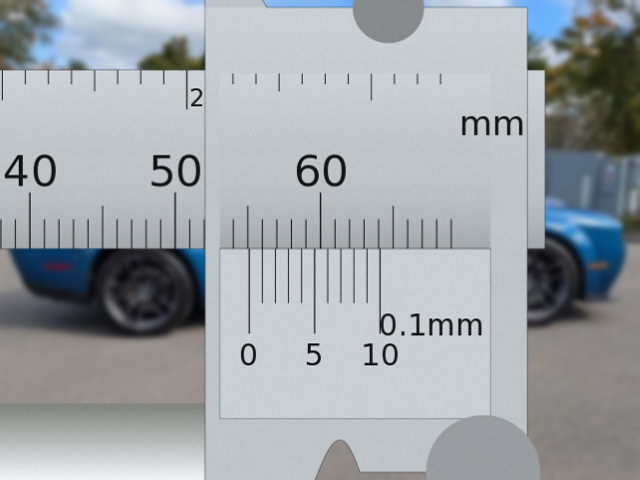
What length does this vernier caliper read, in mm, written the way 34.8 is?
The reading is 55.1
